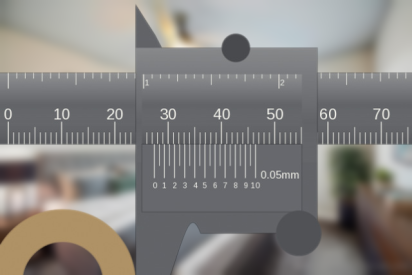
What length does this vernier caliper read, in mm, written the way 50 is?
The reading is 27.4
